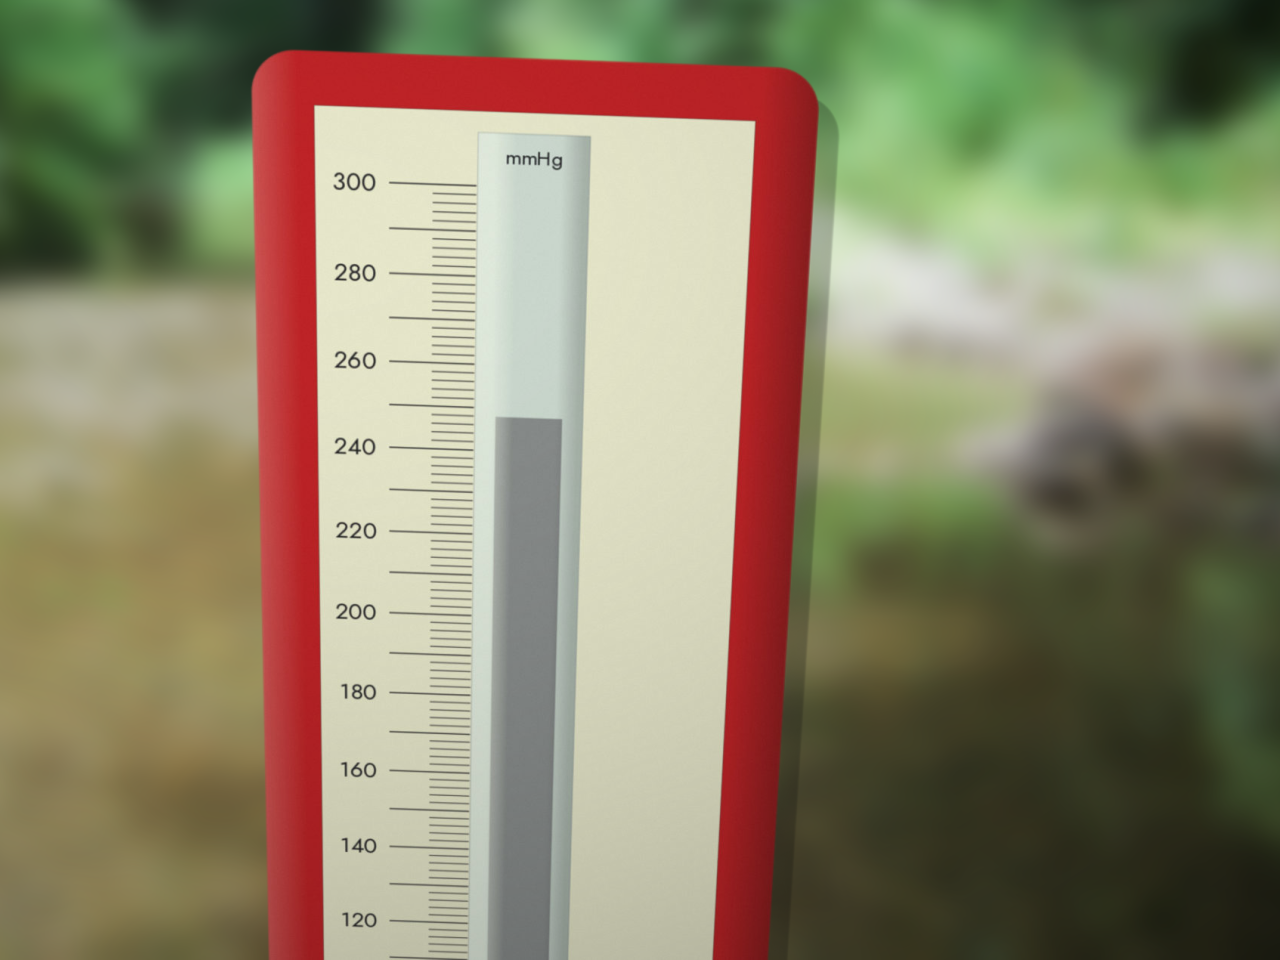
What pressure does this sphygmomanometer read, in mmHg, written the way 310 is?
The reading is 248
